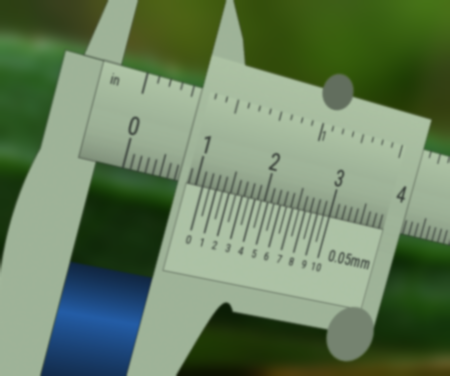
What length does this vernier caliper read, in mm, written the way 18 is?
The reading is 11.0
